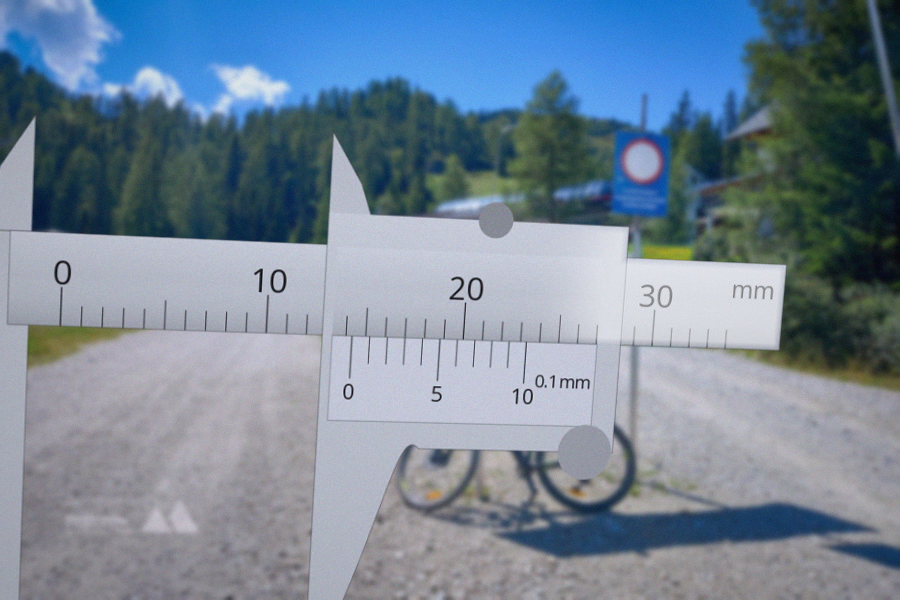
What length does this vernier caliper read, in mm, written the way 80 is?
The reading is 14.3
